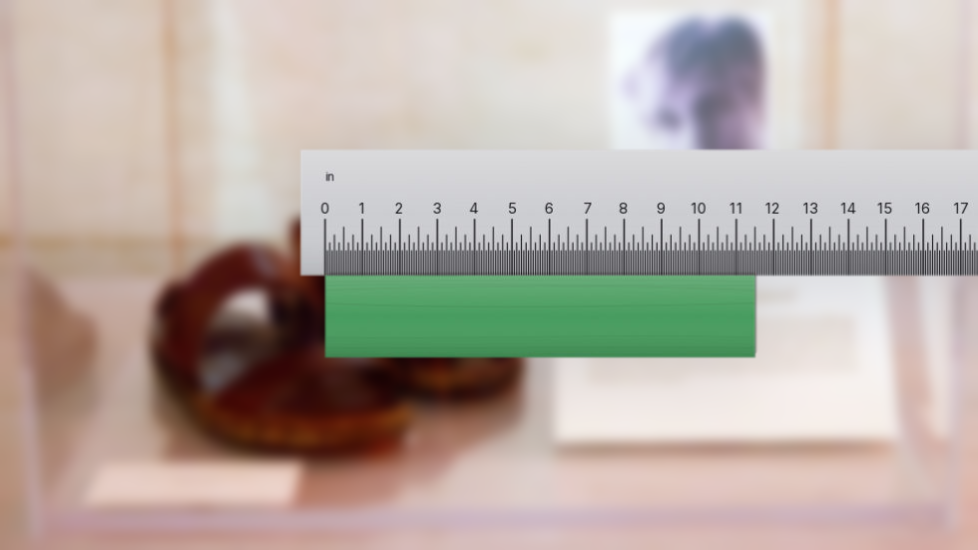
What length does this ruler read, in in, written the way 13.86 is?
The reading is 11.5
